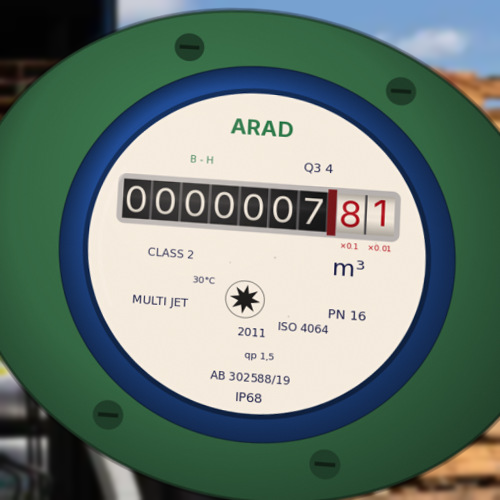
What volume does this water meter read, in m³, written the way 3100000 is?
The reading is 7.81
